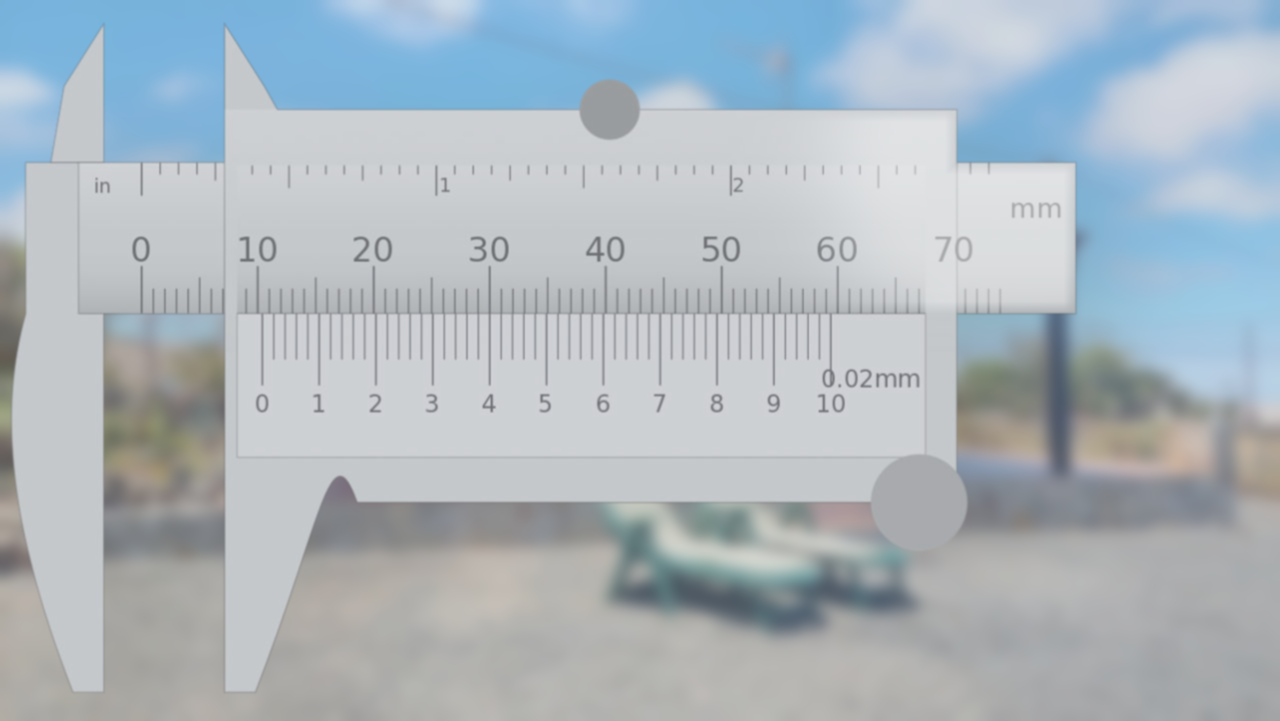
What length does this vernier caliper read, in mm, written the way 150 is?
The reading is 10.4
